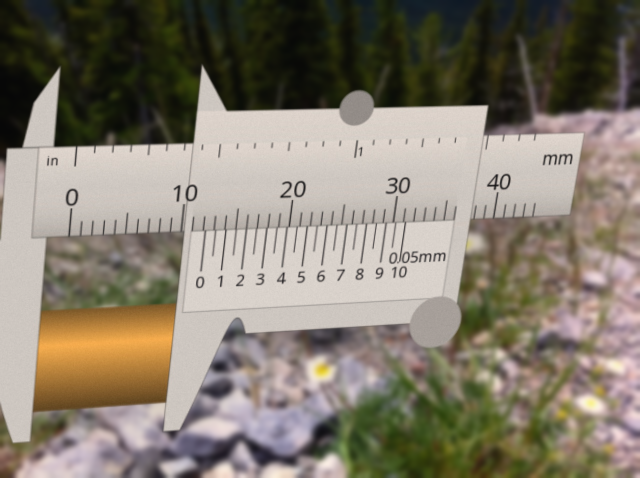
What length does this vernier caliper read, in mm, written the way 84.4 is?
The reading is 12.2
